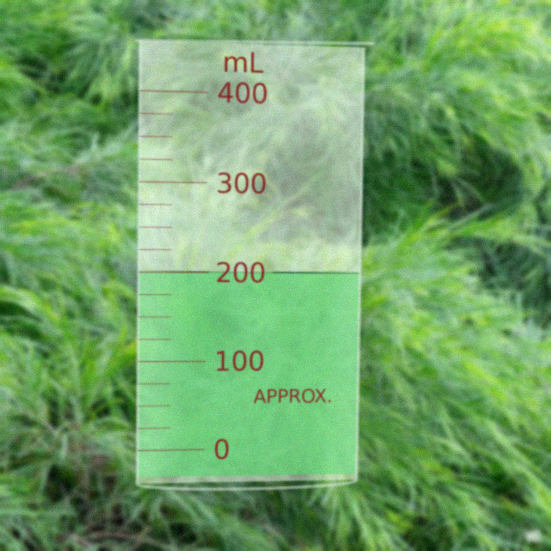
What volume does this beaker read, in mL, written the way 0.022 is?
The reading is 200
